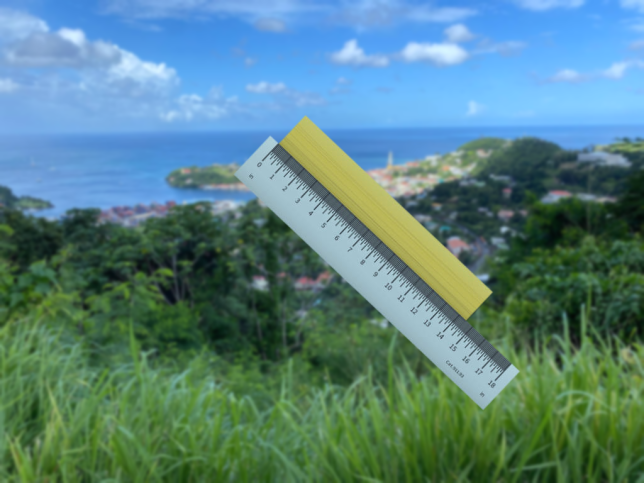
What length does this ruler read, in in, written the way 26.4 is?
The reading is 14.5
